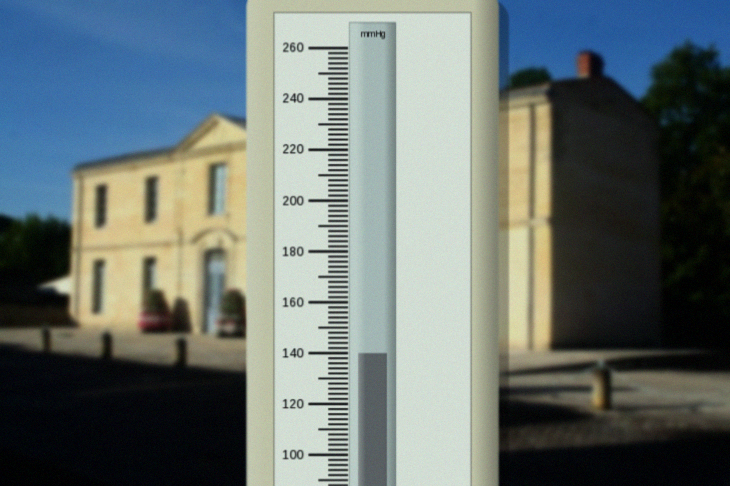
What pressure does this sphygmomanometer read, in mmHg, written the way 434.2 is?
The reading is 140
